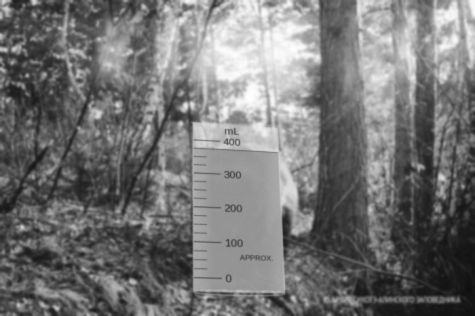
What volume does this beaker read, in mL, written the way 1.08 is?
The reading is 375
